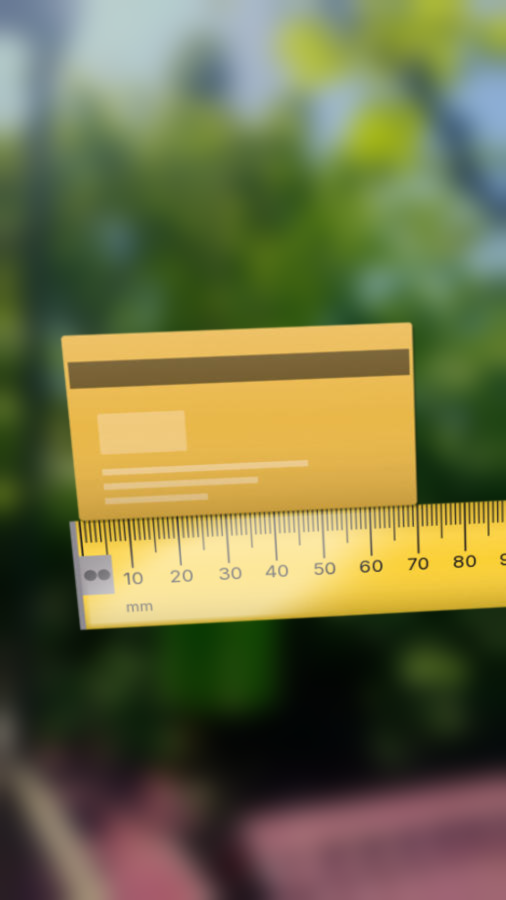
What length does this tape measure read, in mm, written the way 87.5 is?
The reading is 70
